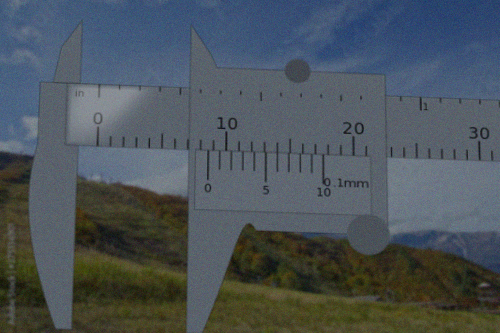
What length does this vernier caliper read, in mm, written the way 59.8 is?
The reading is 8.6
